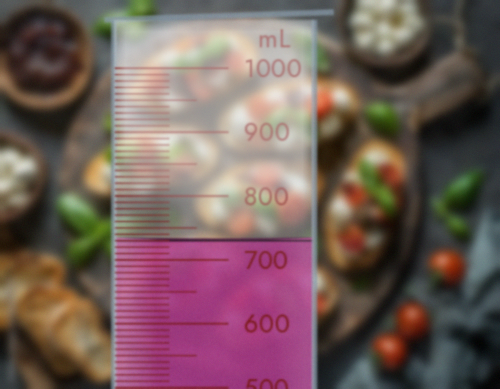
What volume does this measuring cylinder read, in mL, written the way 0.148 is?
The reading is 730
